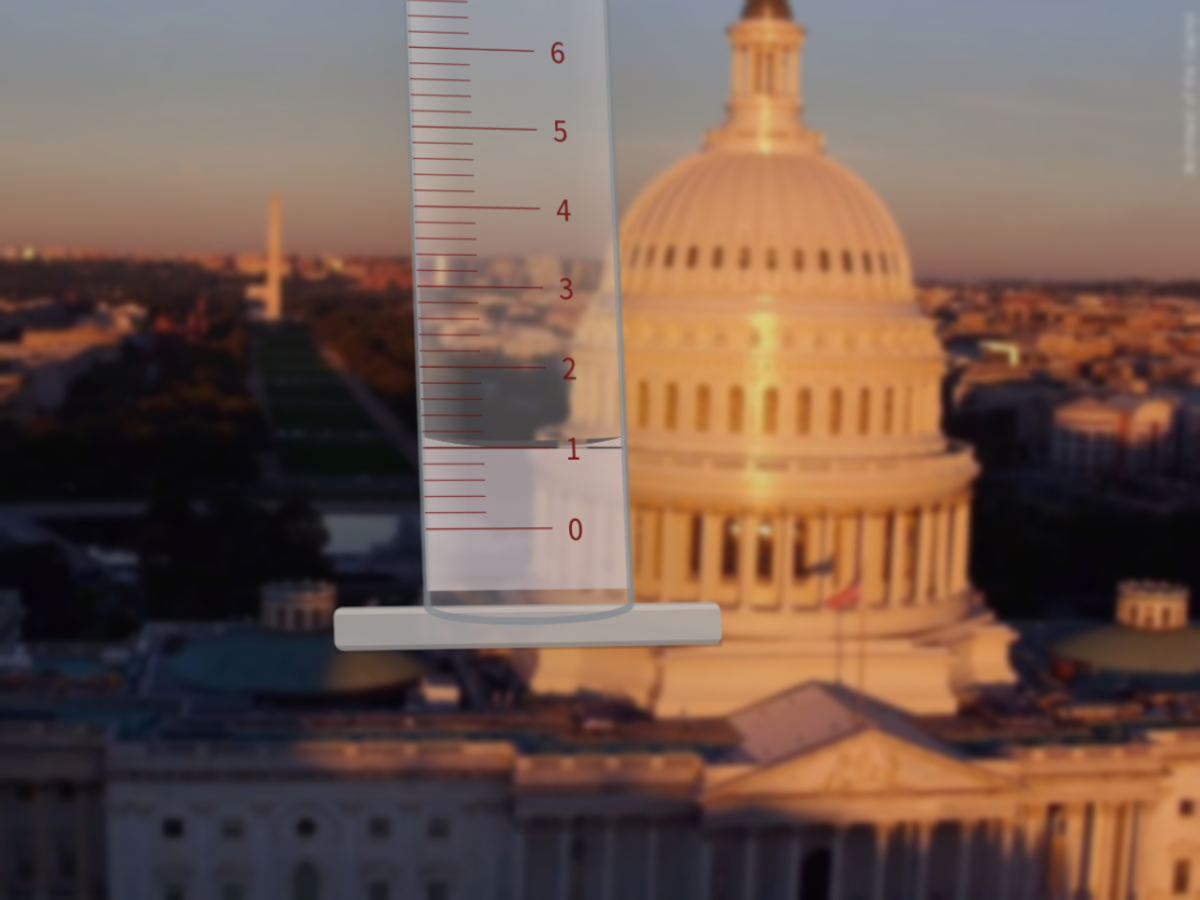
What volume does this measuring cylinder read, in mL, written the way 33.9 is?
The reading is 1
